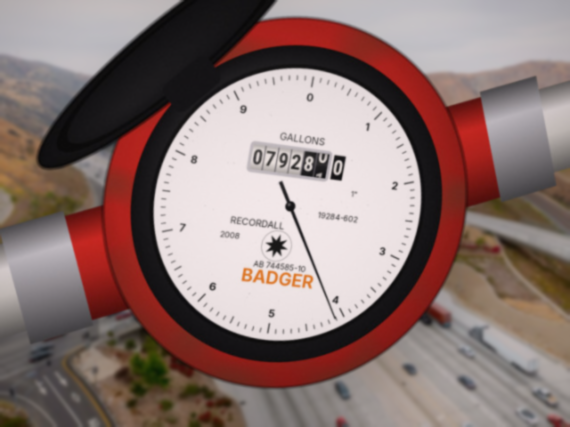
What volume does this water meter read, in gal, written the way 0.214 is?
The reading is 792804.1
